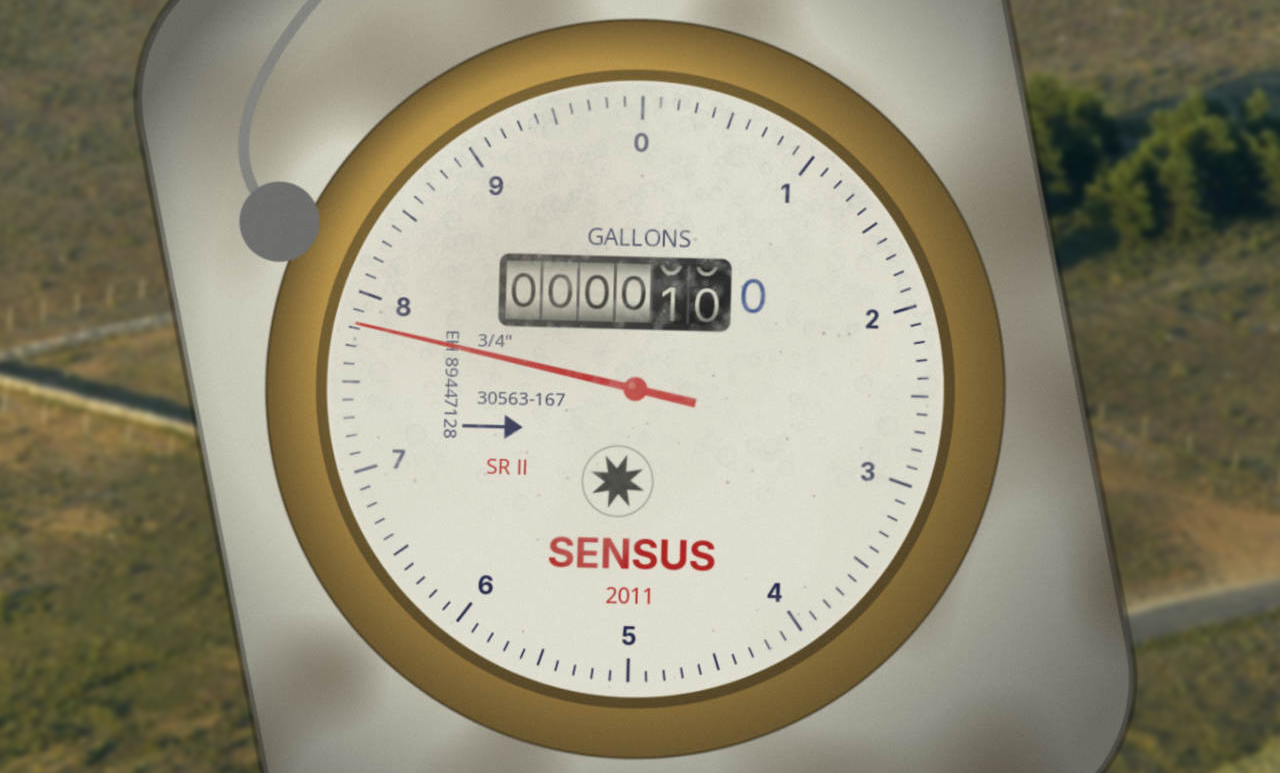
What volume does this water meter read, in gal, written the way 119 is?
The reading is 97.8
